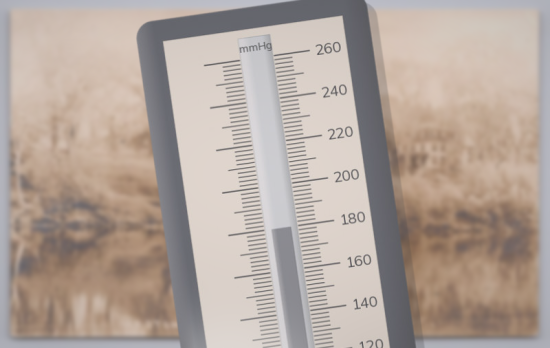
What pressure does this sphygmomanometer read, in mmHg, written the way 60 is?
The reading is 180
